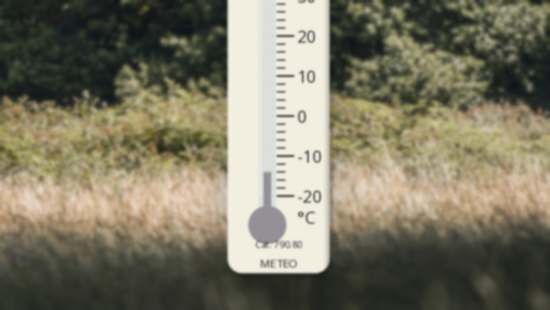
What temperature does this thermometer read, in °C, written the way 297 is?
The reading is -14
